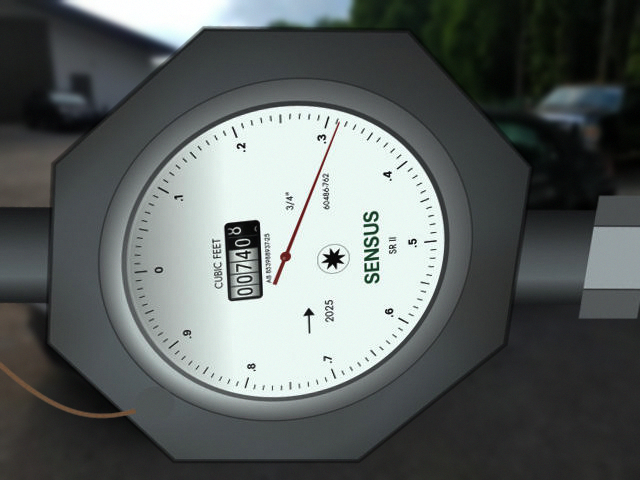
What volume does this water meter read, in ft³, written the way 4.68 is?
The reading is 7408.31
